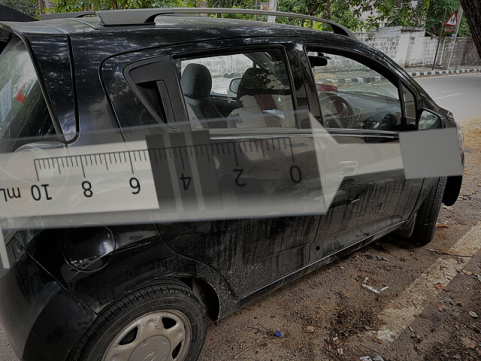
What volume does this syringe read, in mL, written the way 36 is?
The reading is 2.8
